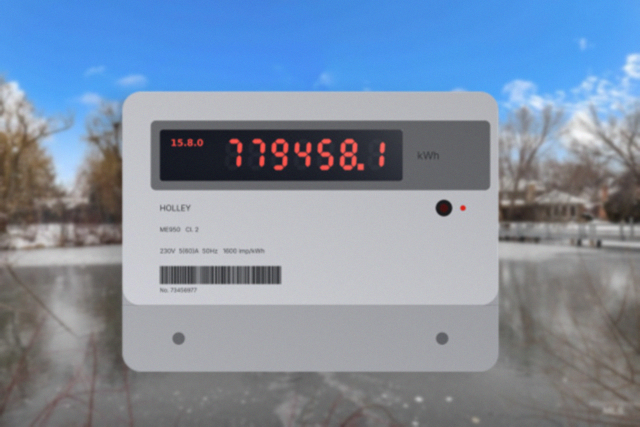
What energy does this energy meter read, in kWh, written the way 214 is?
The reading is 779458.1
